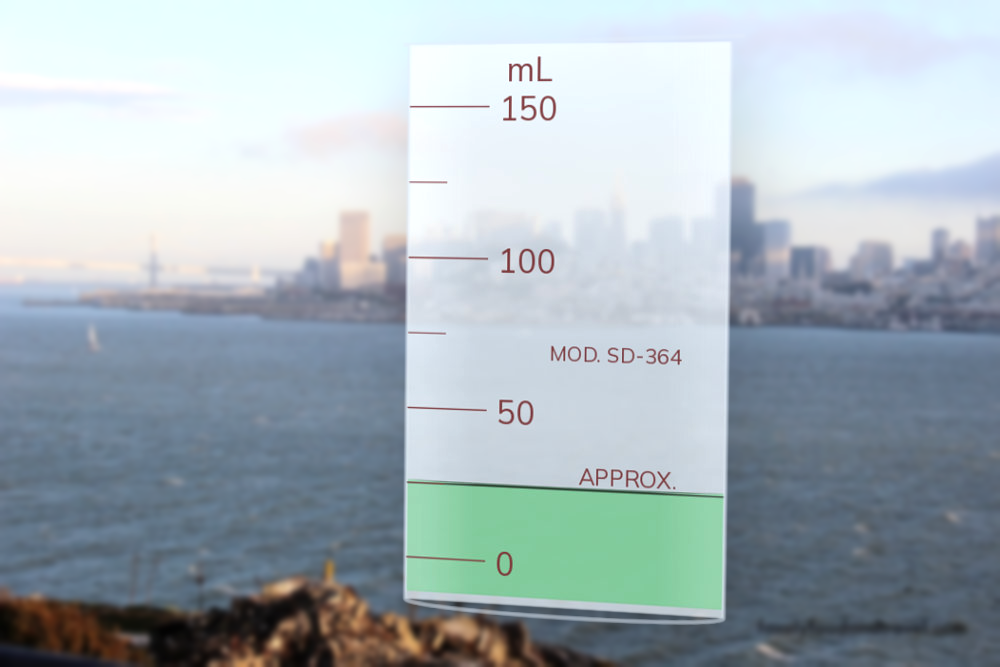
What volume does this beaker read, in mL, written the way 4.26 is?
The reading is 25
